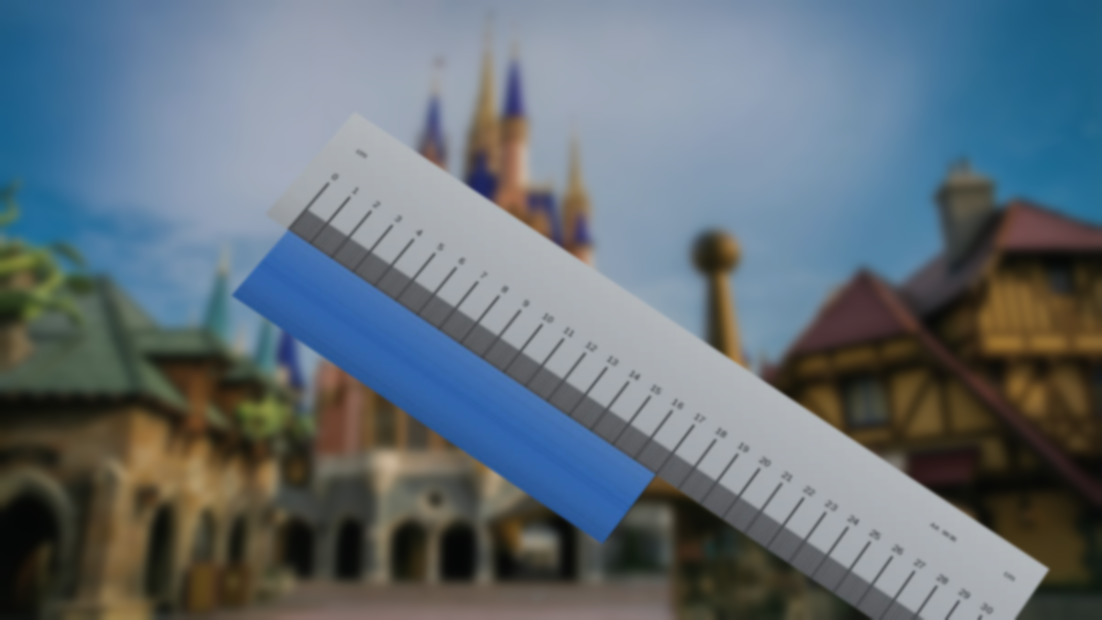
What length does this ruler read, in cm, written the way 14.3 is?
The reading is 17
